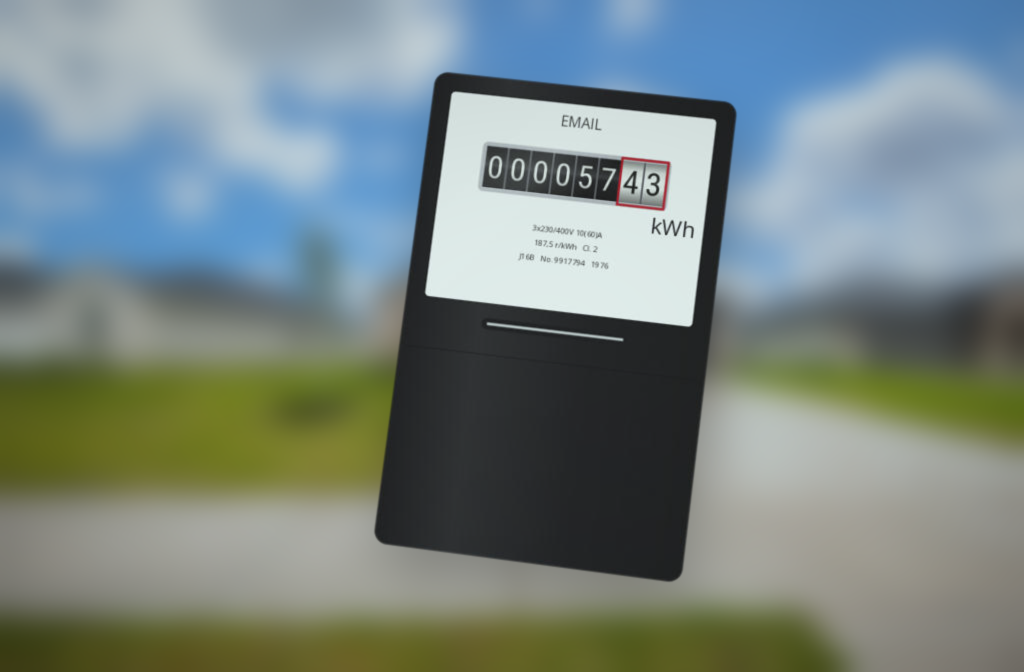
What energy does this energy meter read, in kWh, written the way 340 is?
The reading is 57.43
